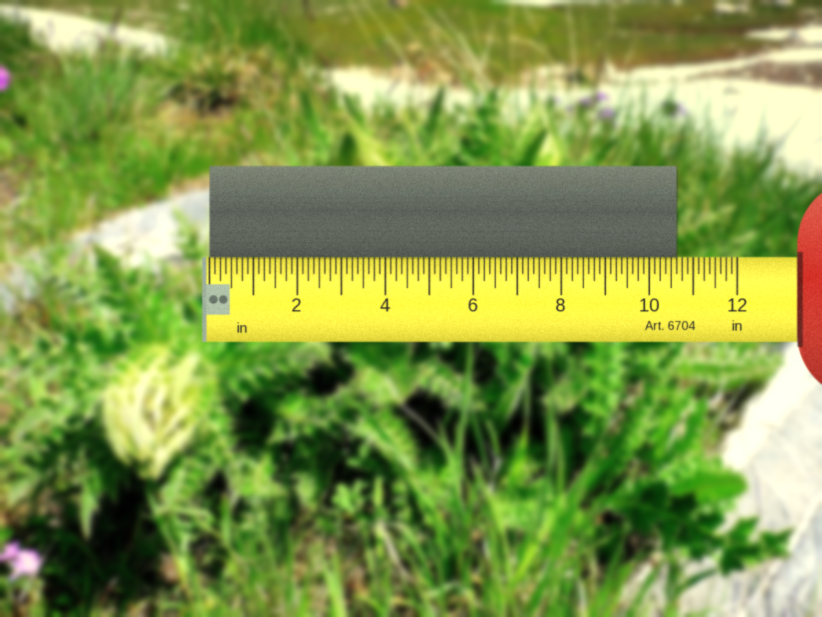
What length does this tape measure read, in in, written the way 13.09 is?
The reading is 10.625
